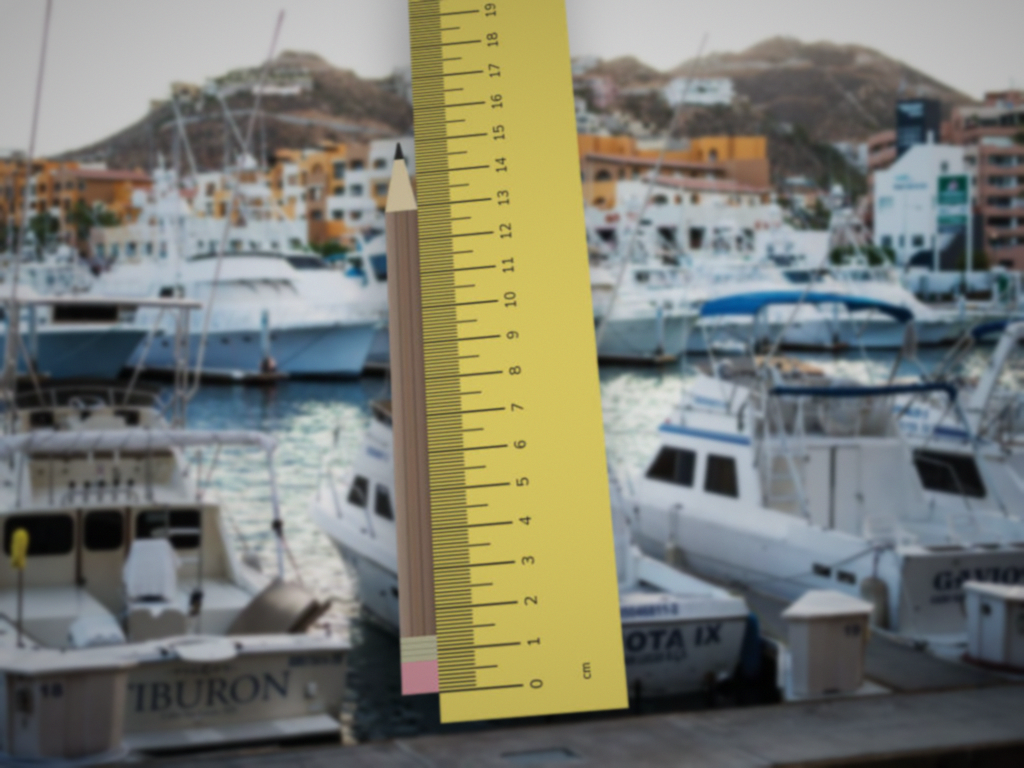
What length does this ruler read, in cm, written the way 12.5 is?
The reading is 15
